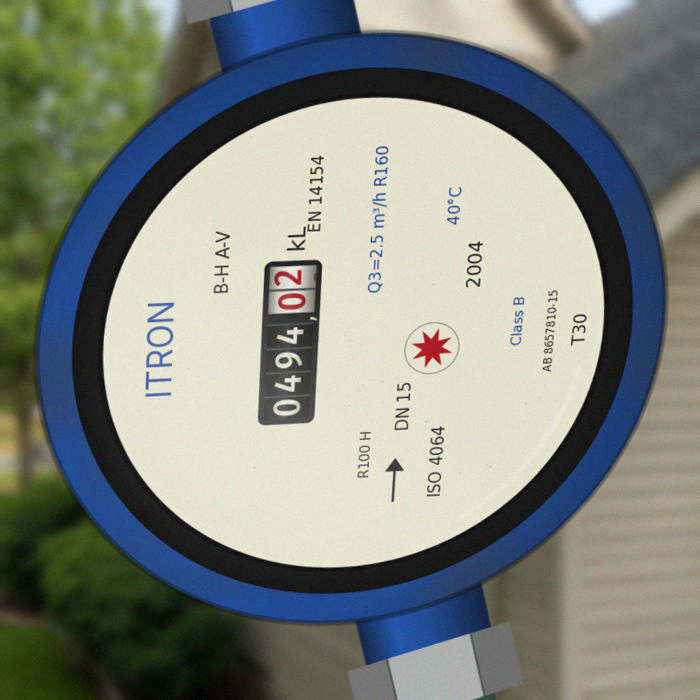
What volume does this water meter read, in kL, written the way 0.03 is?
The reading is 494.02
